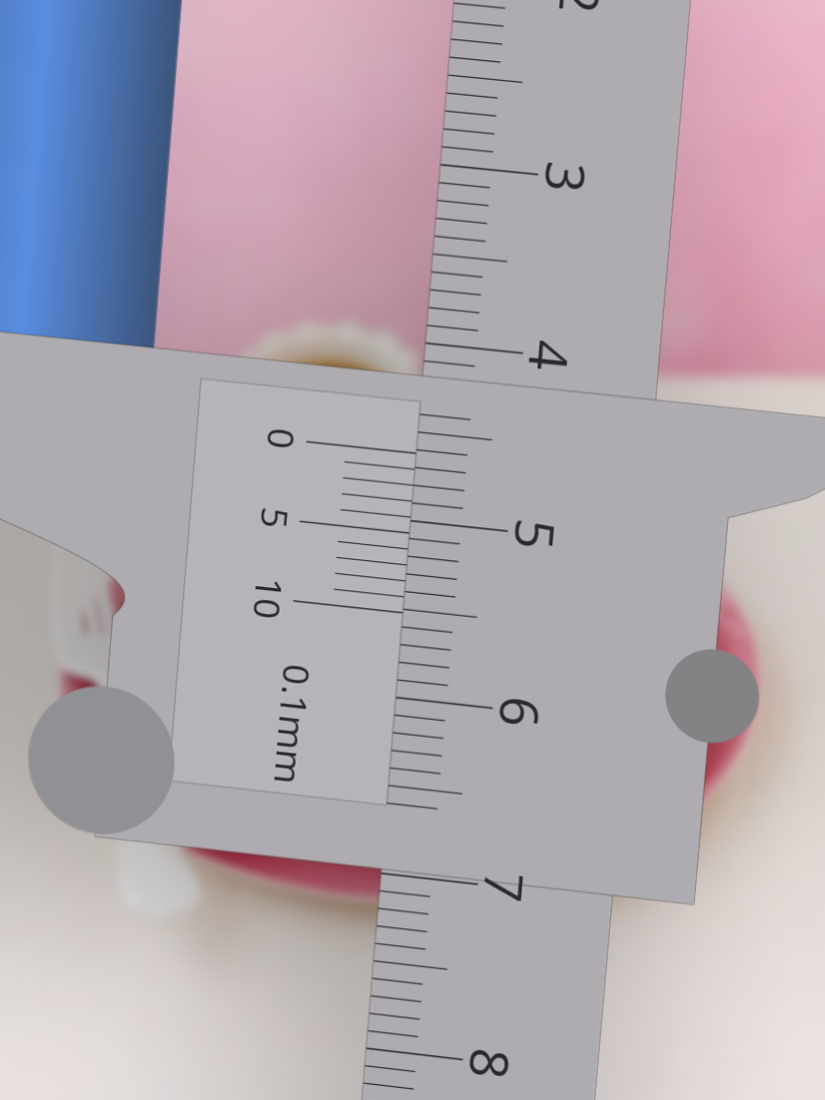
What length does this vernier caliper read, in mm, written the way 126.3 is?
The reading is 46.2
